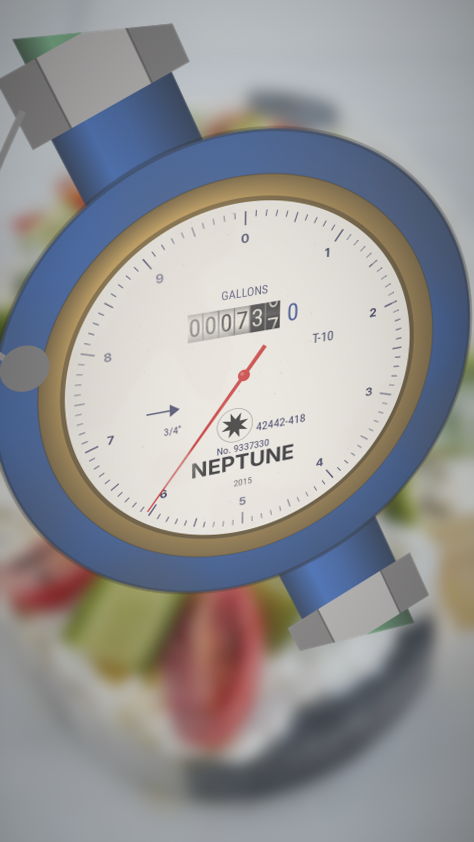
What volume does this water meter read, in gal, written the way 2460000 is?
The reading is 7366.0
